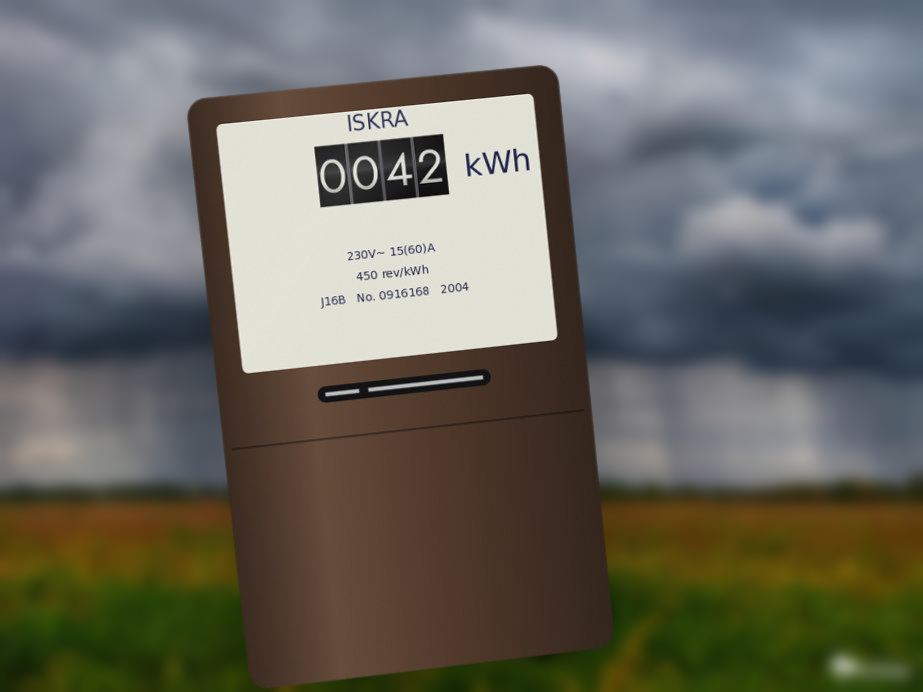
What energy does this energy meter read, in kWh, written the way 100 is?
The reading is 42
